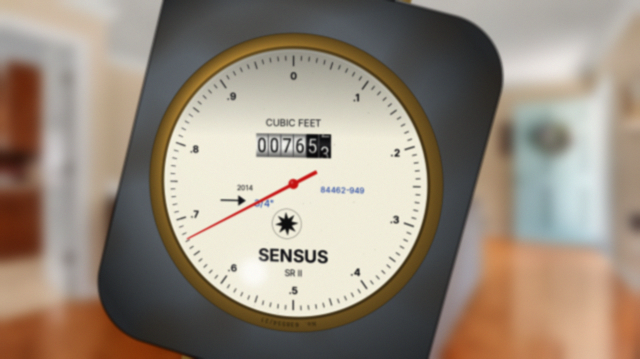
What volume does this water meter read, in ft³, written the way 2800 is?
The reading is 7652.67
